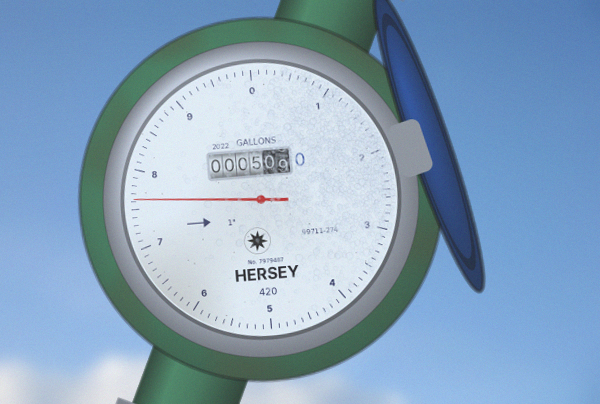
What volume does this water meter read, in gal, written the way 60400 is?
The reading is 5087.6
